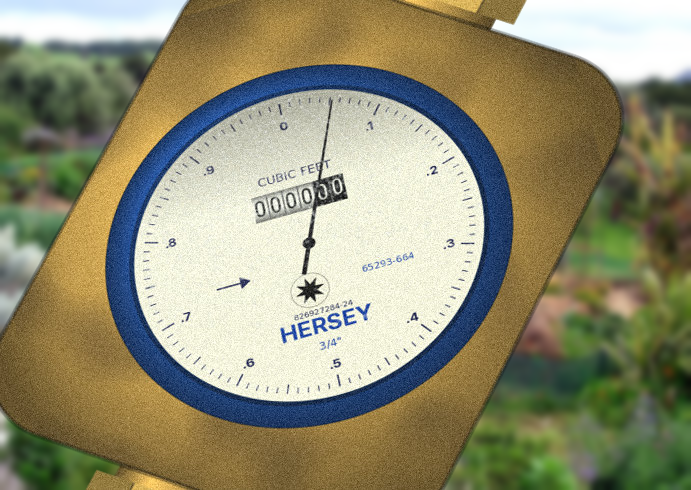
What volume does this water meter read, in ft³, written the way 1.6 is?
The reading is 0.05
